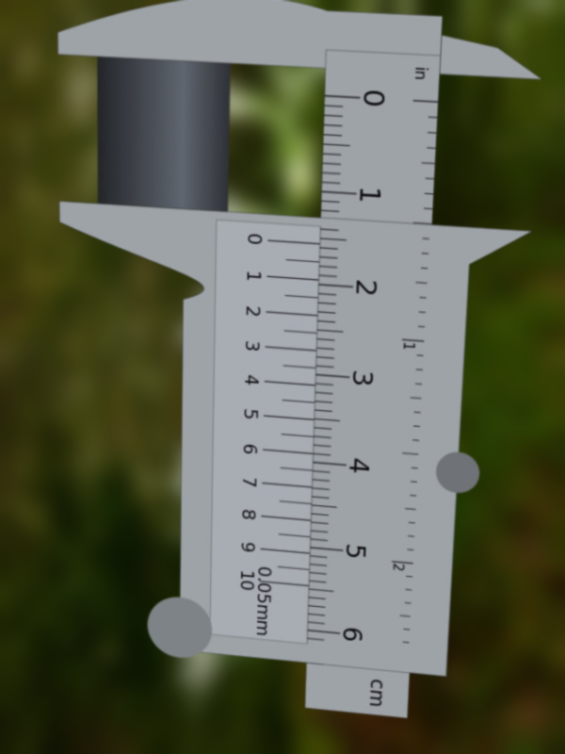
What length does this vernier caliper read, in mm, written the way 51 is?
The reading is 15.6
